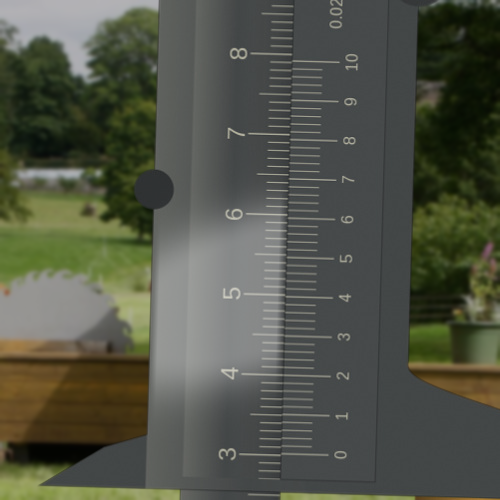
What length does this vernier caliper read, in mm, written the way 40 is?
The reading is 30.2
